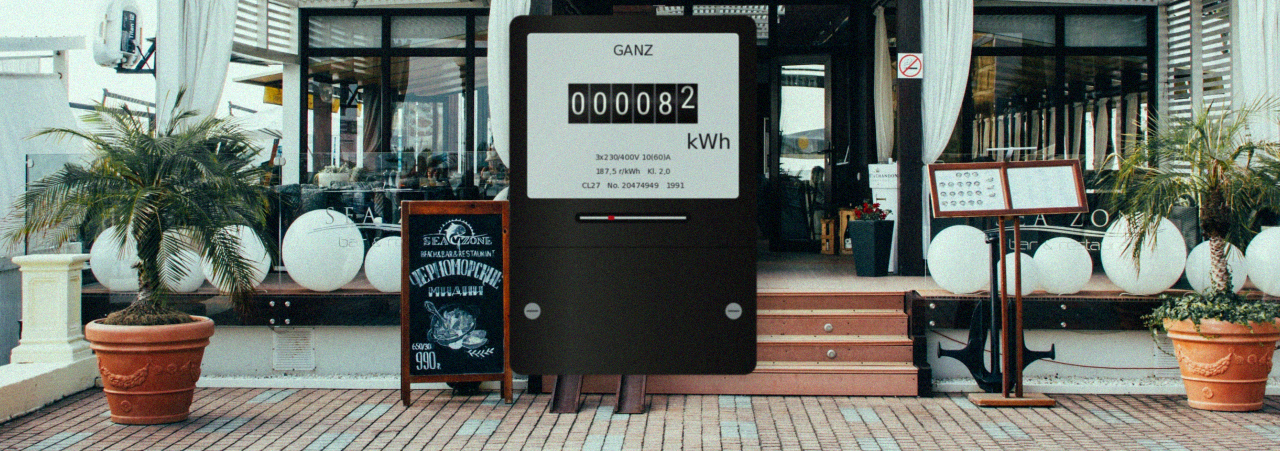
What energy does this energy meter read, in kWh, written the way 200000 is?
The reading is 82
